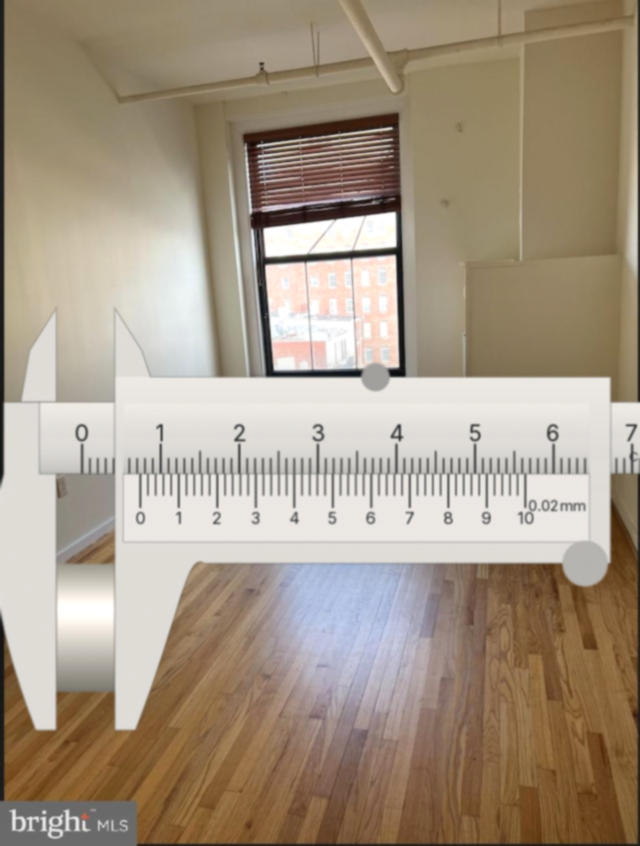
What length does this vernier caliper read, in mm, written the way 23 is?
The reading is 7.4
